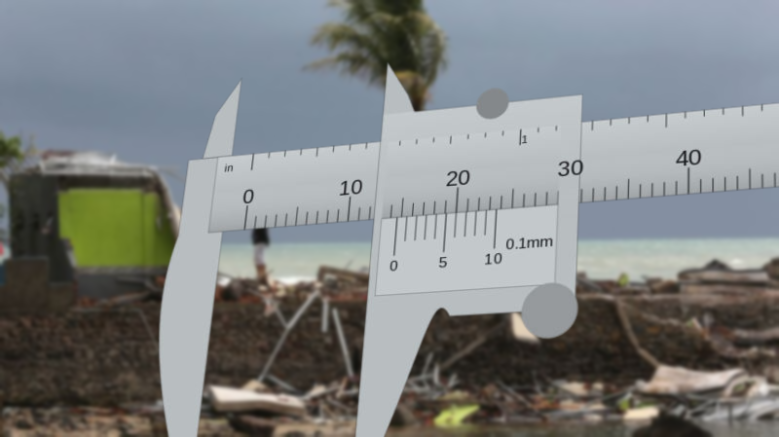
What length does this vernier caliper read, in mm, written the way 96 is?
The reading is 14.6
